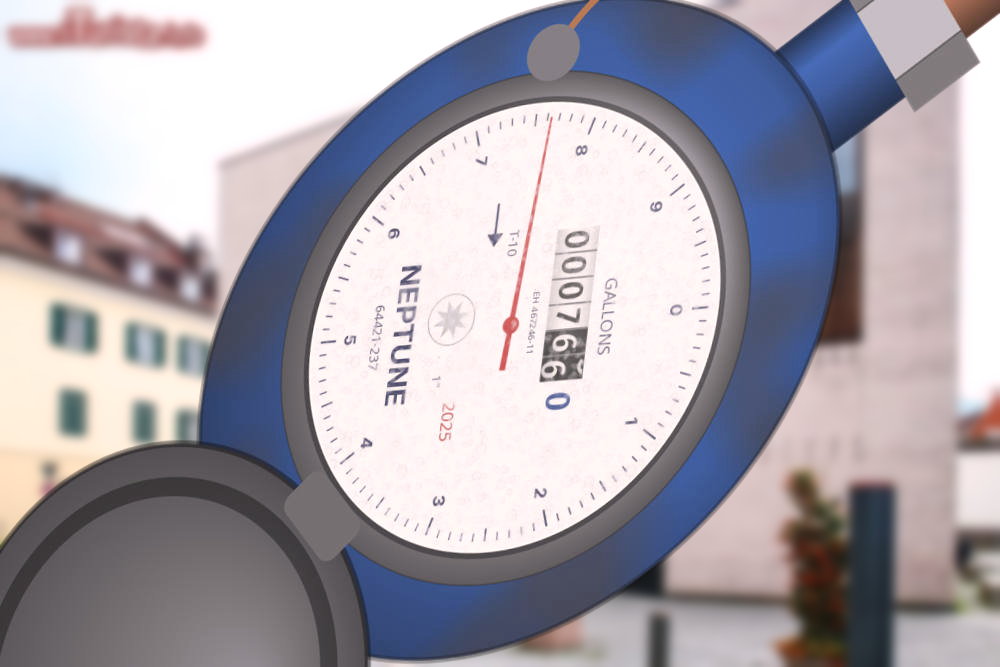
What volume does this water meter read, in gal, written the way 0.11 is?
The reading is 7657.6
